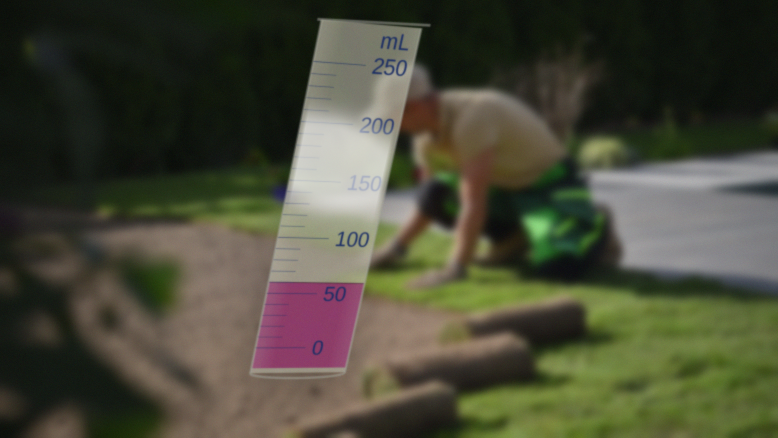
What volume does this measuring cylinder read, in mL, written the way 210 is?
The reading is 60
